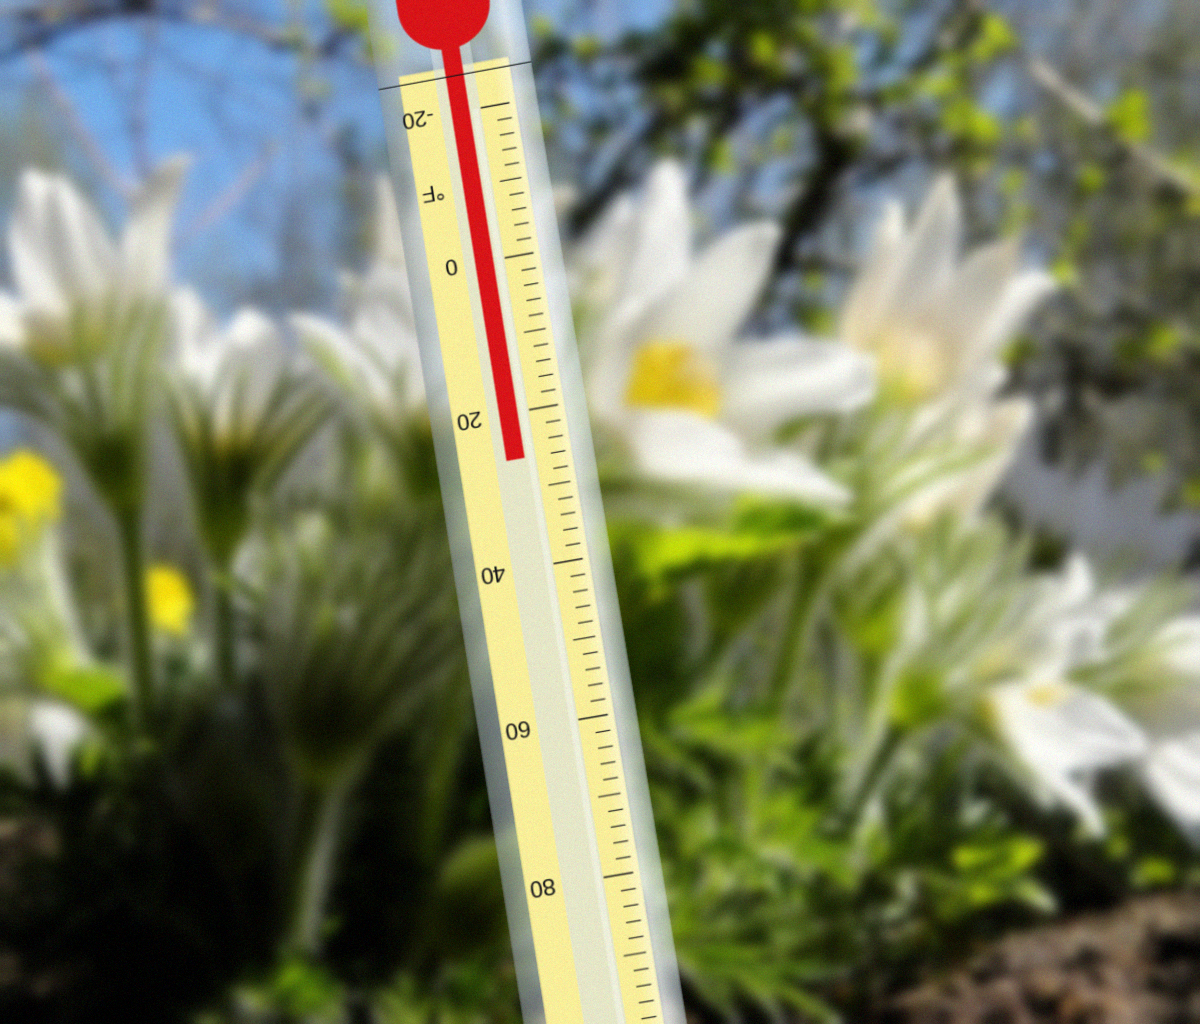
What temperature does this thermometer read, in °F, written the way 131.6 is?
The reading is 26
